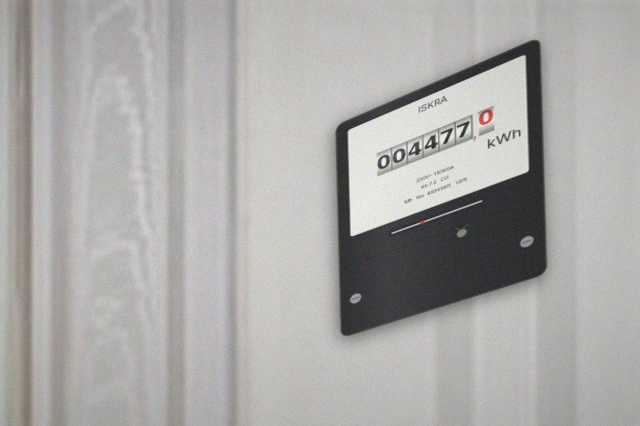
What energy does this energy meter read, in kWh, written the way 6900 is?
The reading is 4477.0
